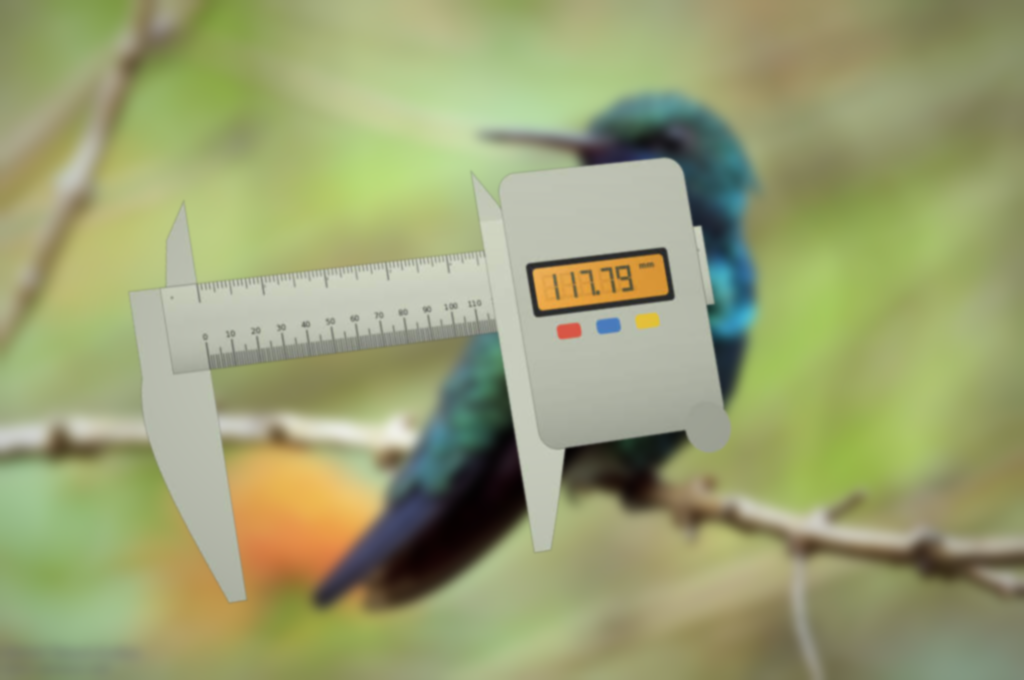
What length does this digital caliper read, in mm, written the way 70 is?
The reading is 117.79
